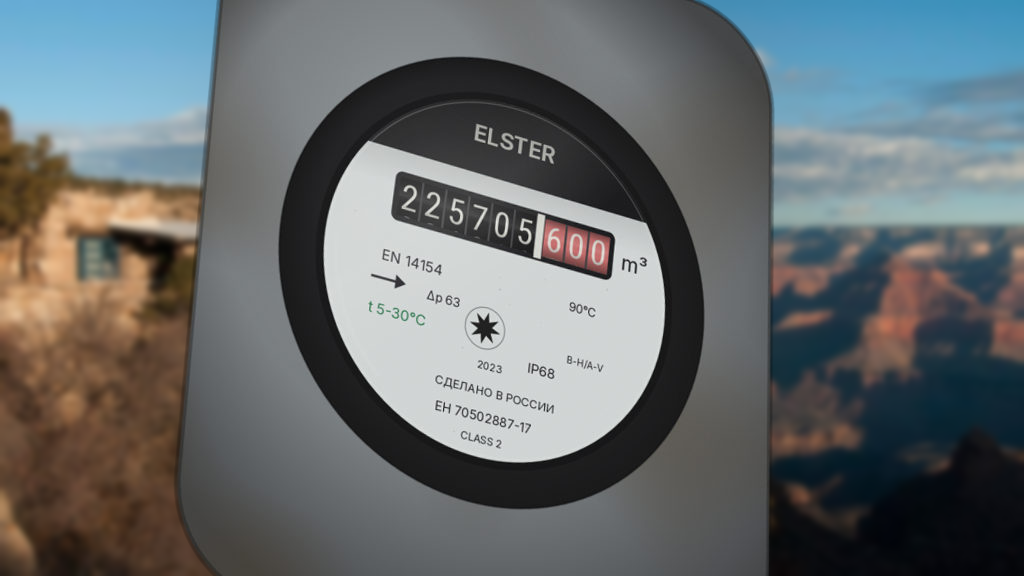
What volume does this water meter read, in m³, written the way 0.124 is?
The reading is 225705.600
